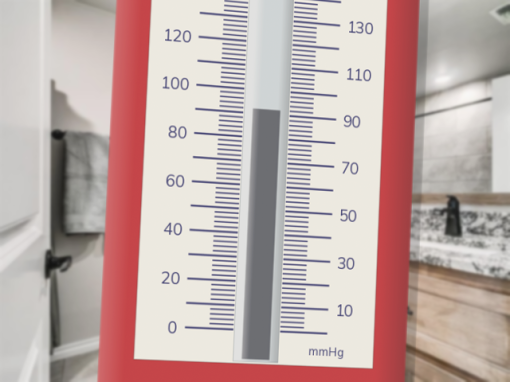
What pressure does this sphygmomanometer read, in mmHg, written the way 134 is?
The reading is 92
